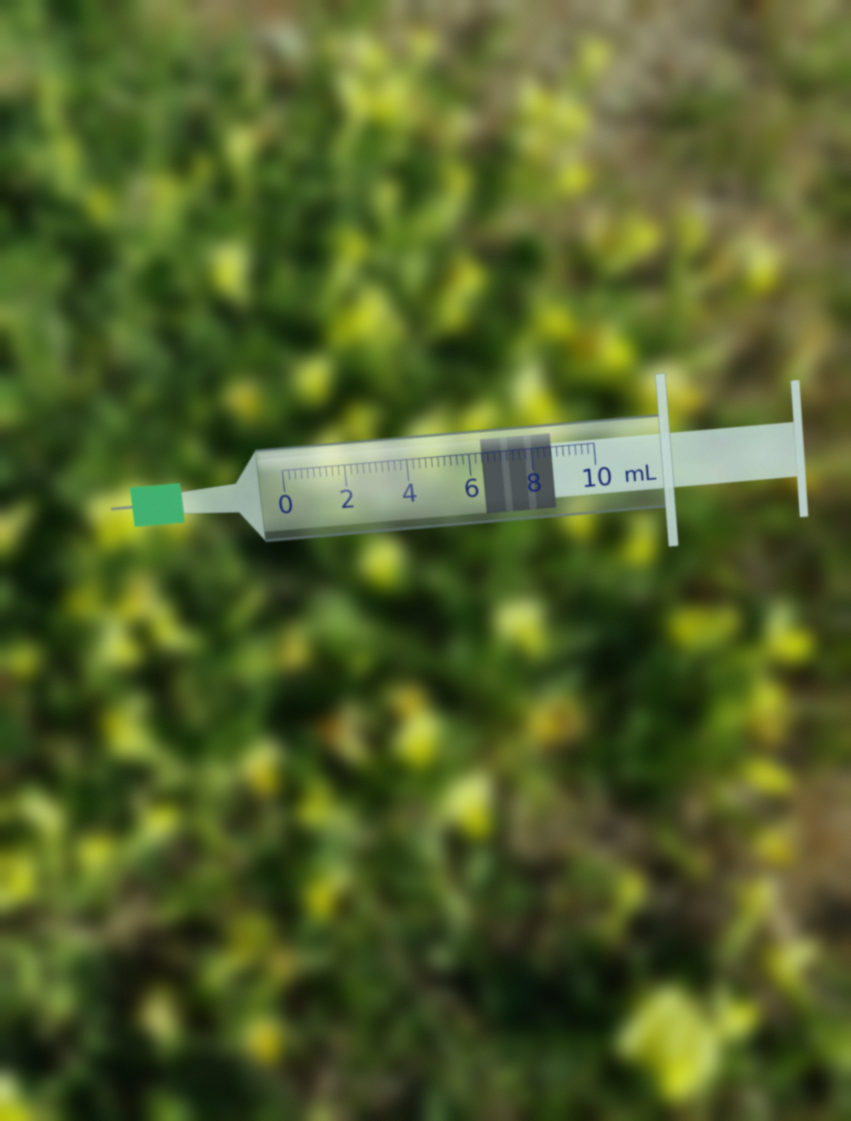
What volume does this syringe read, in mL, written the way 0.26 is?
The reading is 6.4
